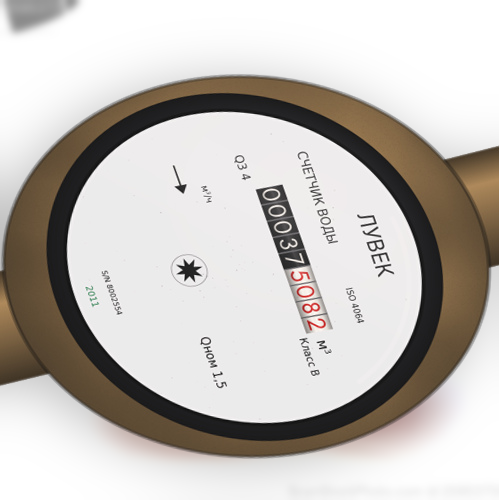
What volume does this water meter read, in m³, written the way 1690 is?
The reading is 37.5082
